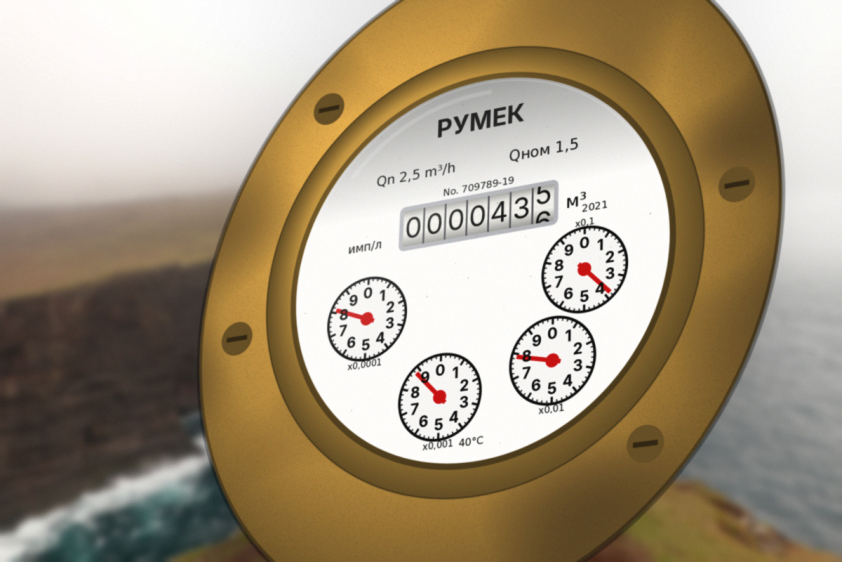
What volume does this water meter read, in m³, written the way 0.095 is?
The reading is 435.3788
